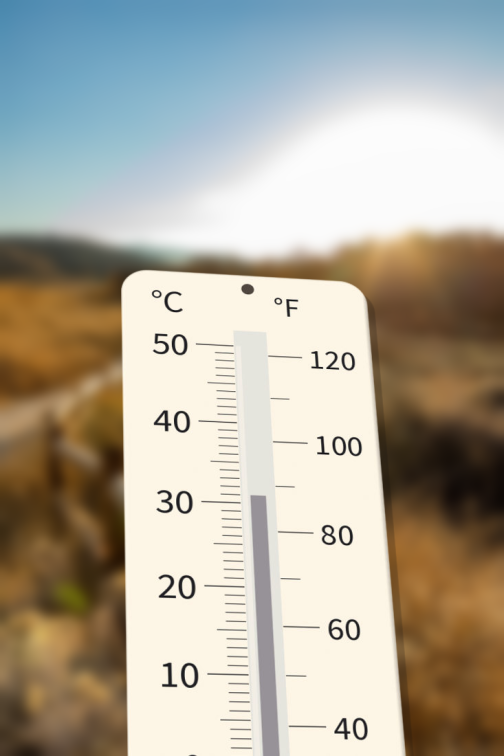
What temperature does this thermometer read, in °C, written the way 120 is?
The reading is 31
